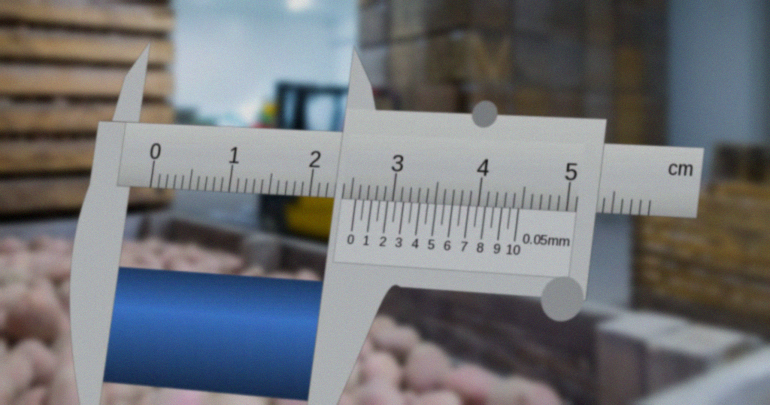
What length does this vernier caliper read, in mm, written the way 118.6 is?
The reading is 25.6
